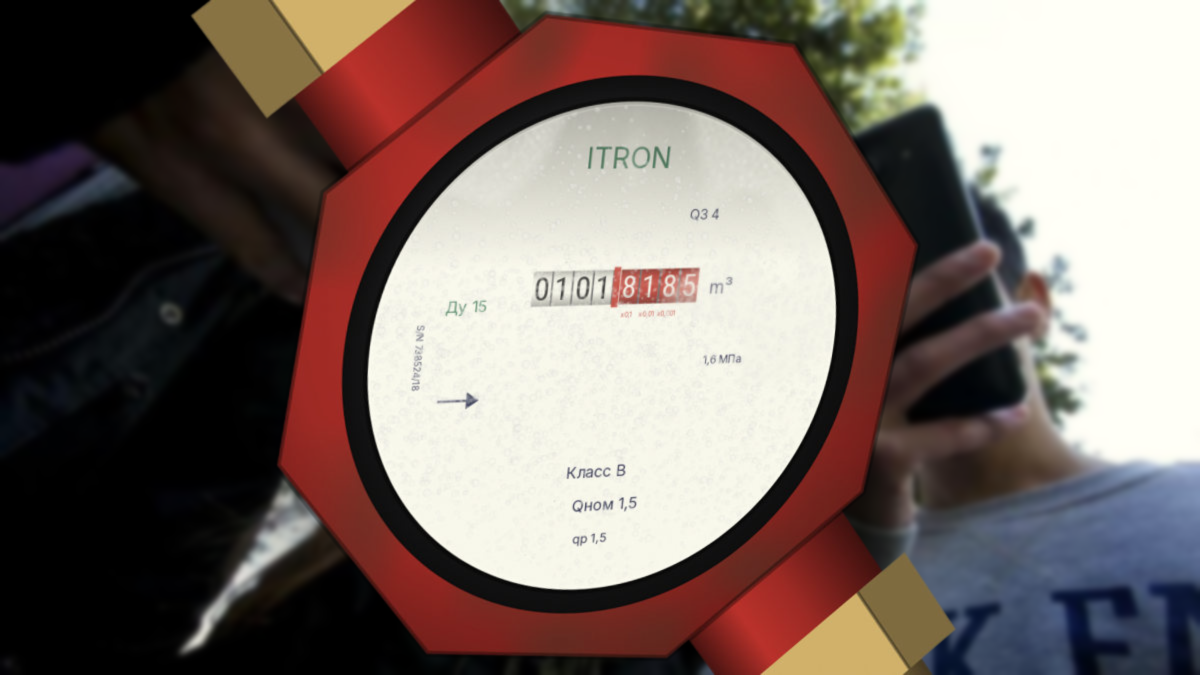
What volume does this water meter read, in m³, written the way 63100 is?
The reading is 101.8185
